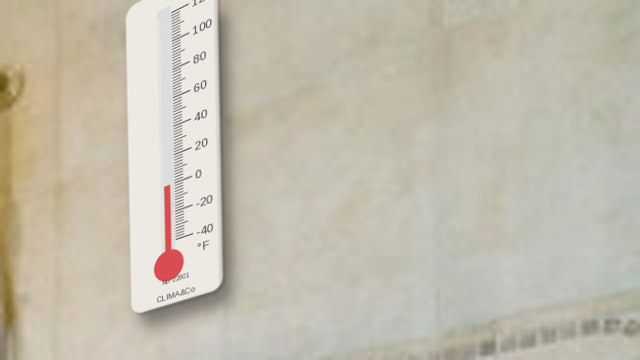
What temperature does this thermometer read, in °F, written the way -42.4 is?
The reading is 0
